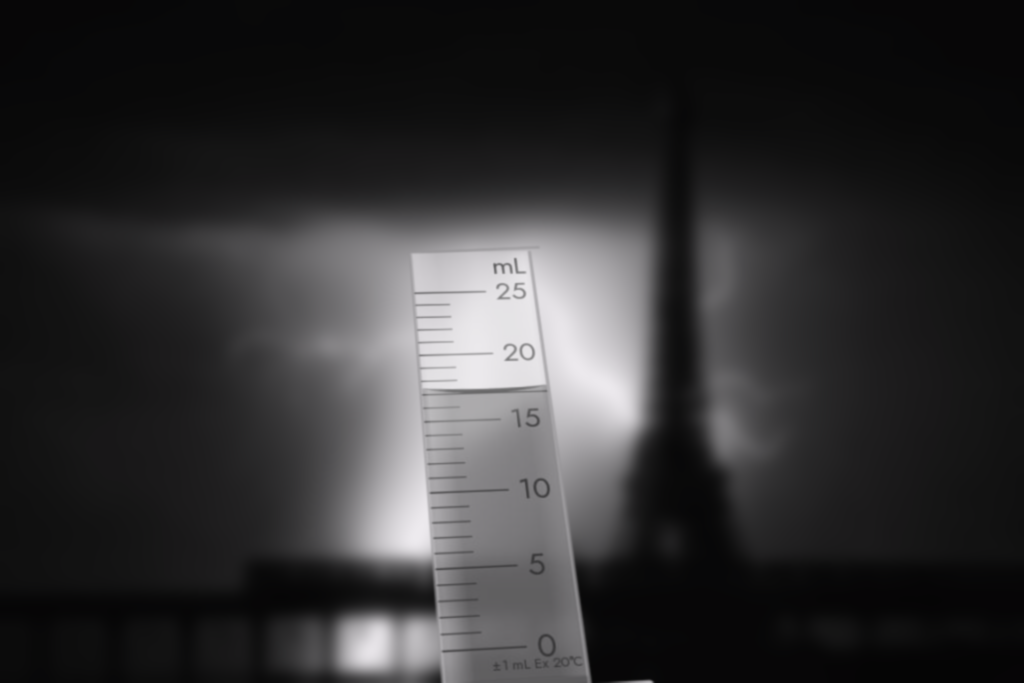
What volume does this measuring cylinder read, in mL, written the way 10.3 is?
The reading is 17
